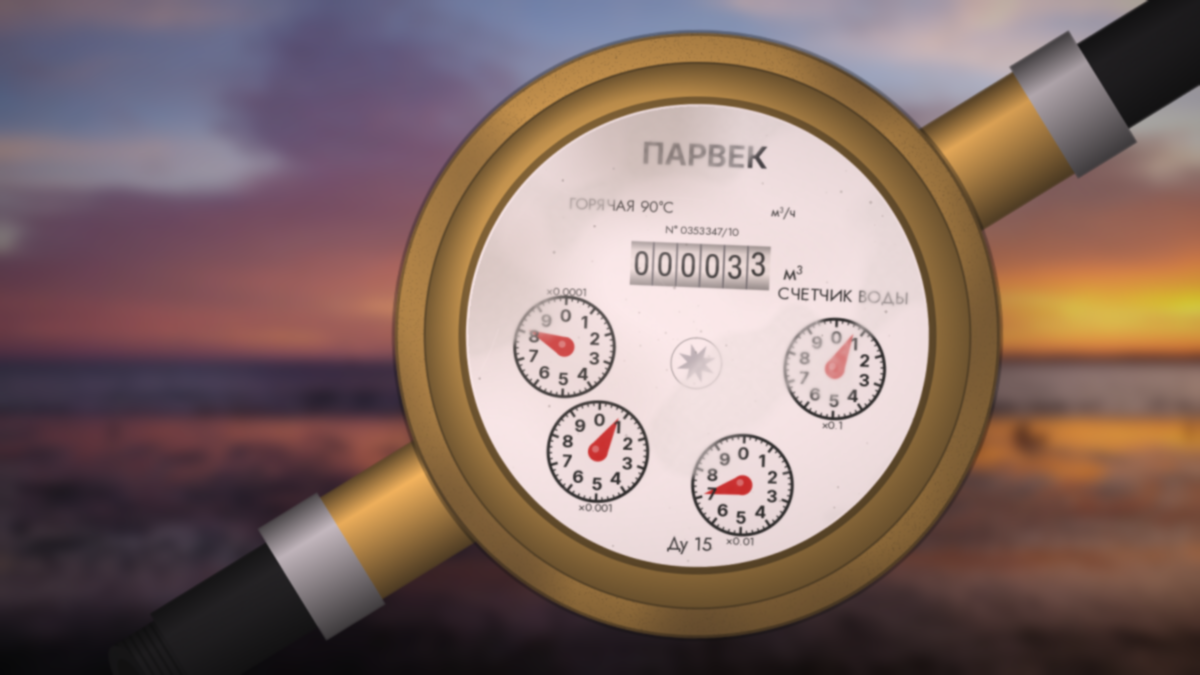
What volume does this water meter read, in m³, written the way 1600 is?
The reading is 33.0708
